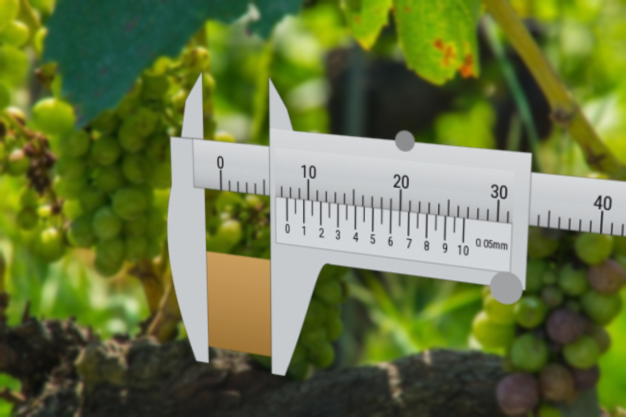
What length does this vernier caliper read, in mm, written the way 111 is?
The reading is 7.6
